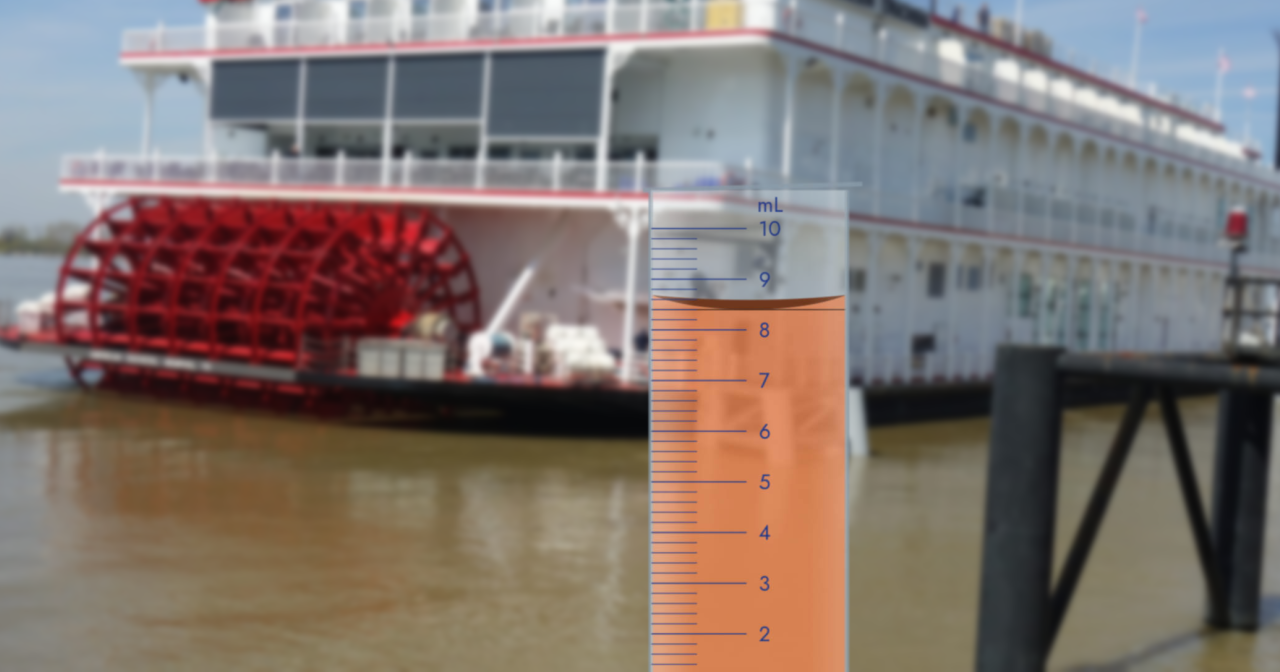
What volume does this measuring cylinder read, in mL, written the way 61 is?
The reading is 8.4
